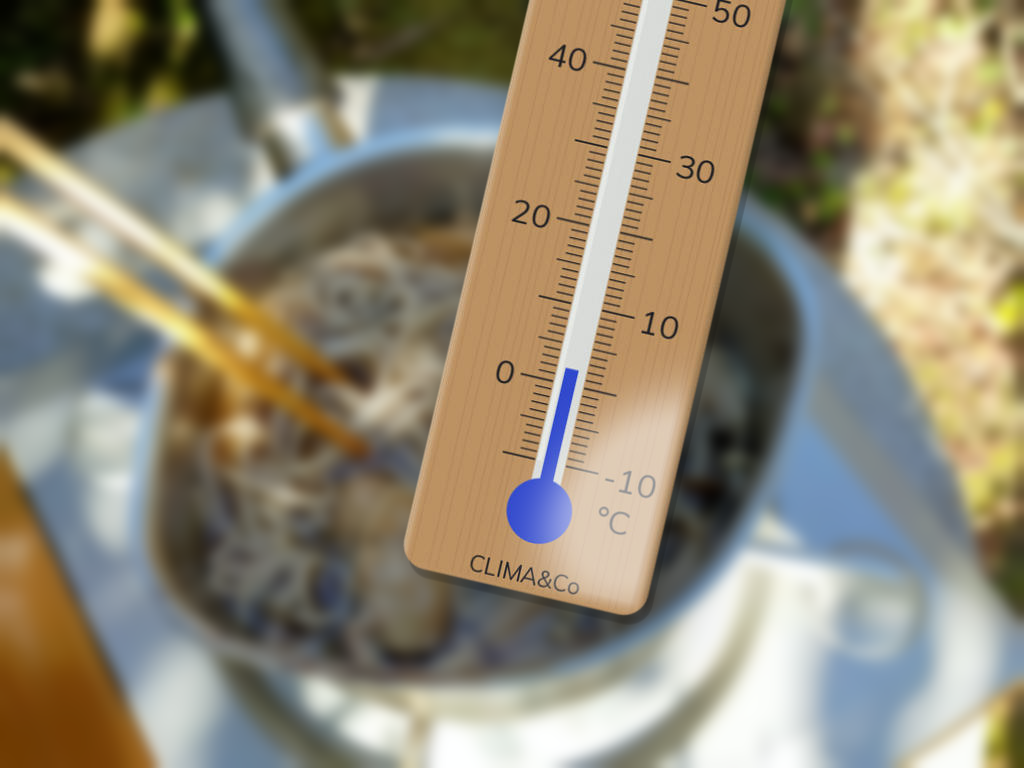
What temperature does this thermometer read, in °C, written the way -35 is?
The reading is 2
